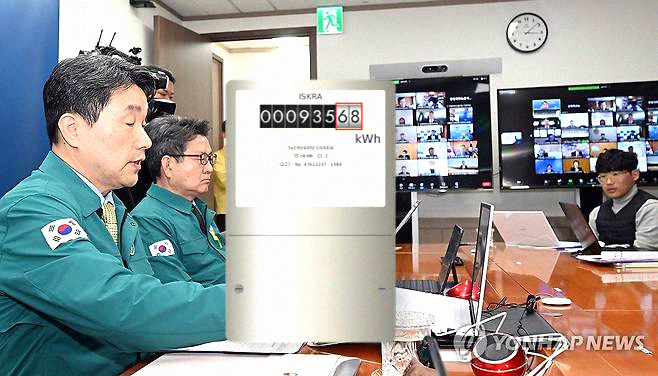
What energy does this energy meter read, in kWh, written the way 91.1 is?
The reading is 935.68
